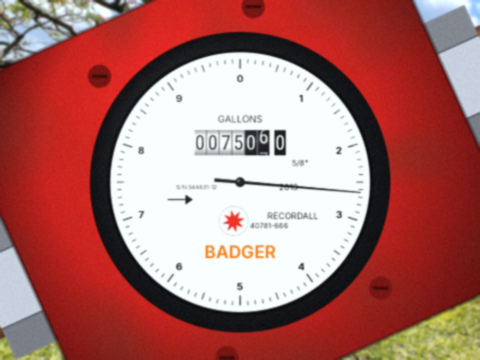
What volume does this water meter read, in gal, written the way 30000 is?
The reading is 75062.6
